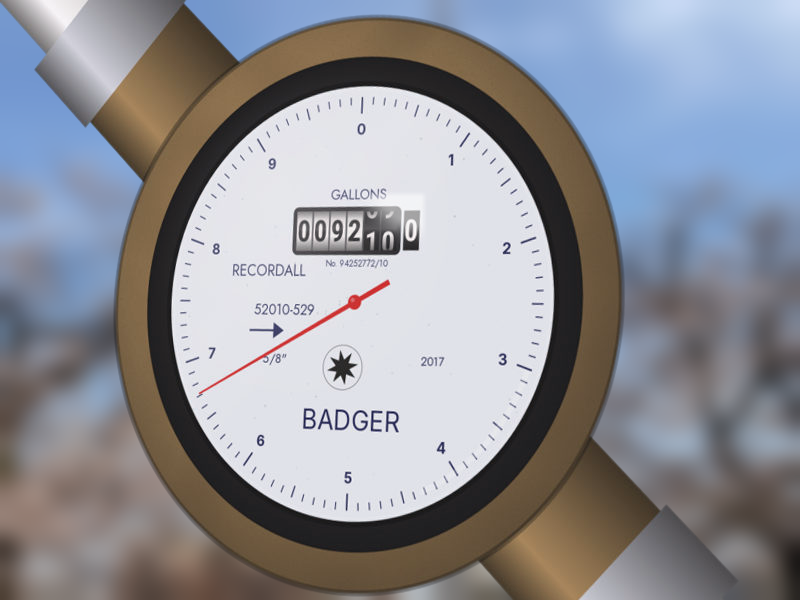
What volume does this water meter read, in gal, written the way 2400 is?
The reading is 92096.7
